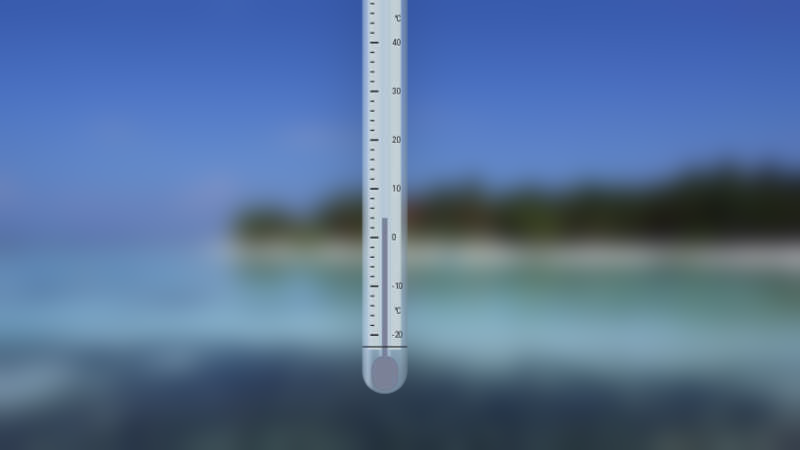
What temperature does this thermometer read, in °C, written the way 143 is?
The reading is 4
